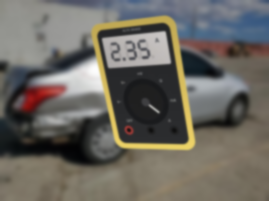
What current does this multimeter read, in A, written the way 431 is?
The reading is 2.35
